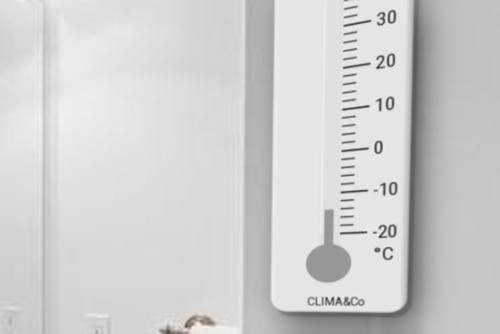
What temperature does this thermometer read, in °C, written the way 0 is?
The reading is -14
